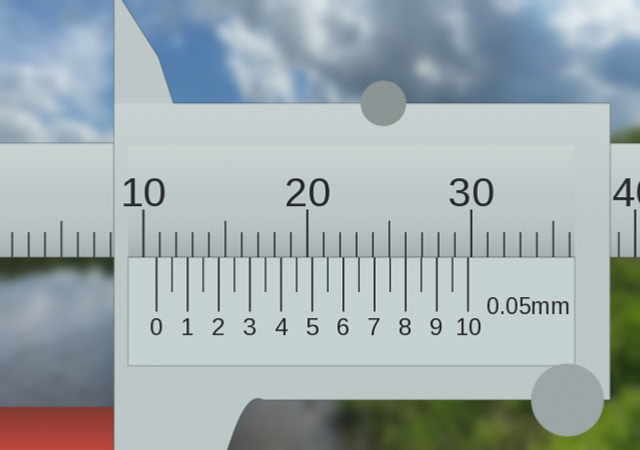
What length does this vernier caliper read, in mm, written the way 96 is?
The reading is 10.8
